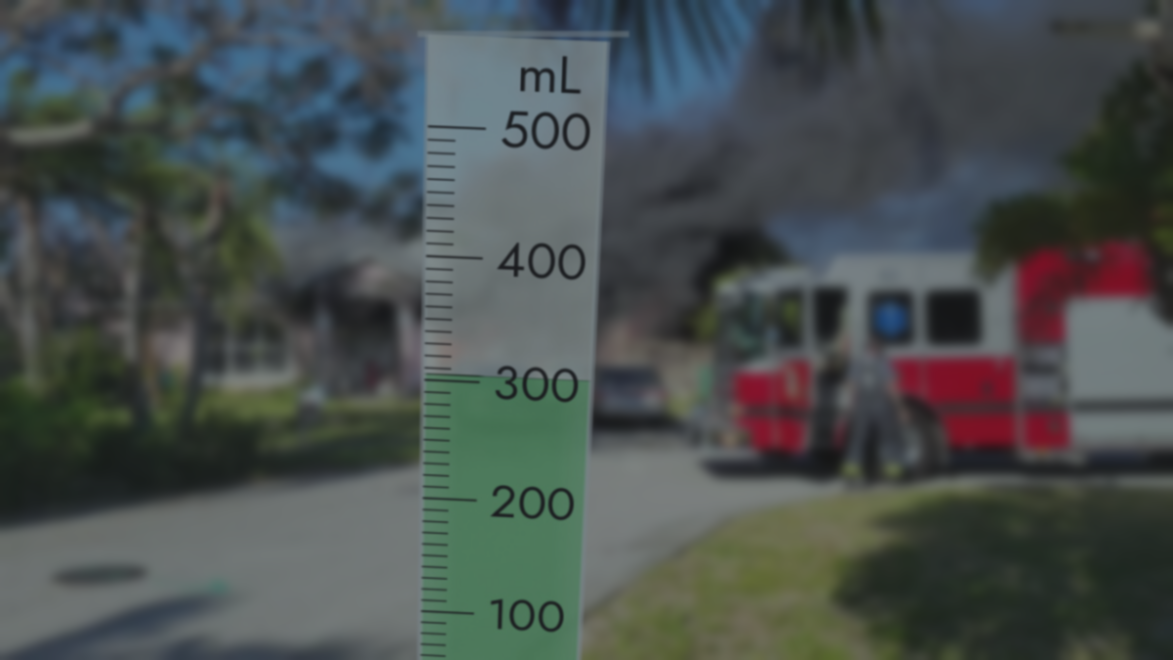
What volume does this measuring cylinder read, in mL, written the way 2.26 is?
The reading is 305
